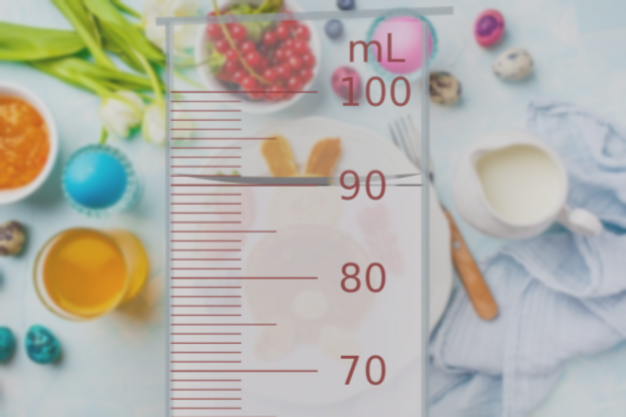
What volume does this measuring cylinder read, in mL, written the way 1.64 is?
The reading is 90
